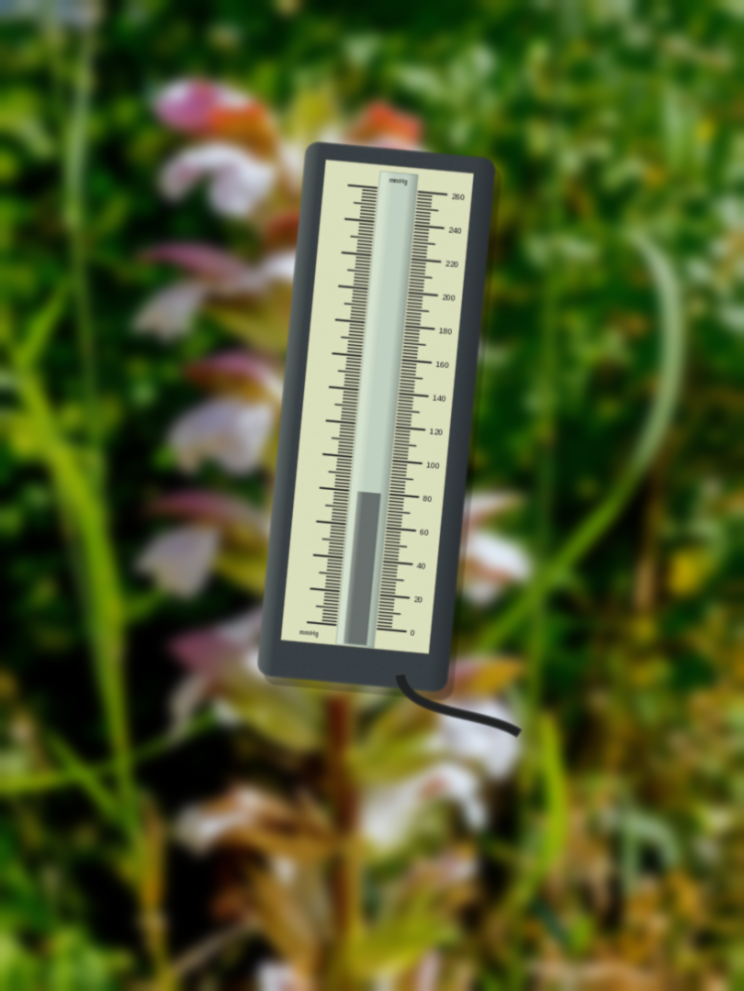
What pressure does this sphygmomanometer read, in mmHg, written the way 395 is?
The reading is 80
